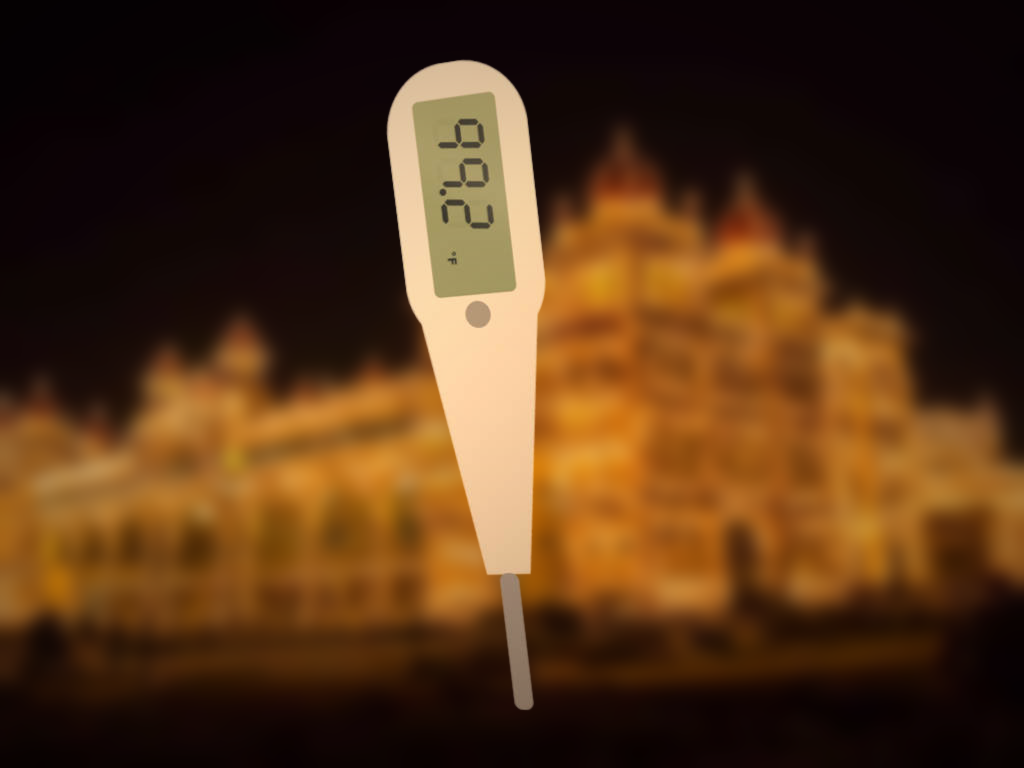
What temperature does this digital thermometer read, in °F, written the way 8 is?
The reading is 99.2
